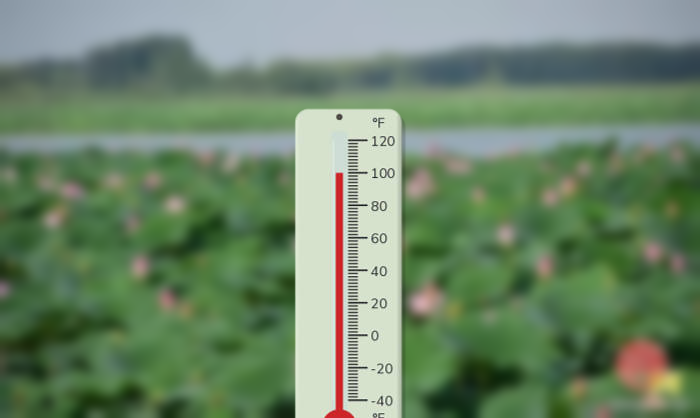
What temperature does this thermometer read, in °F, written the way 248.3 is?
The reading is 100
